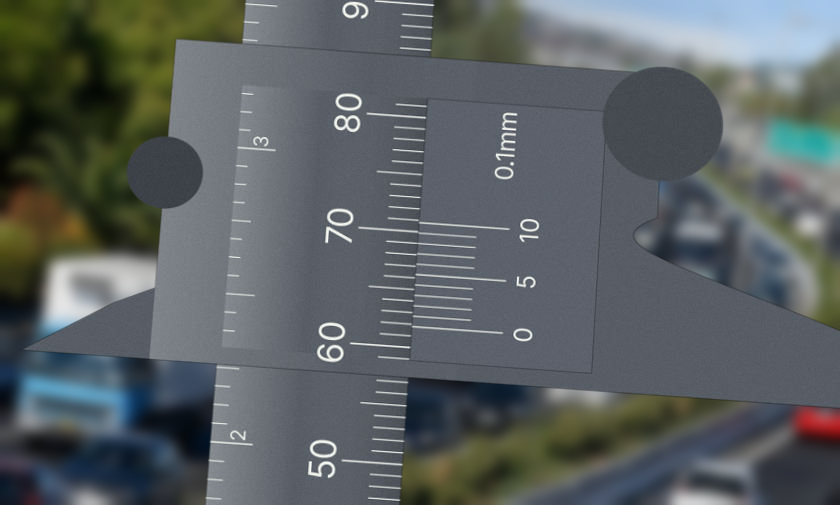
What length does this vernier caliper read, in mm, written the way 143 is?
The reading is 61.8
